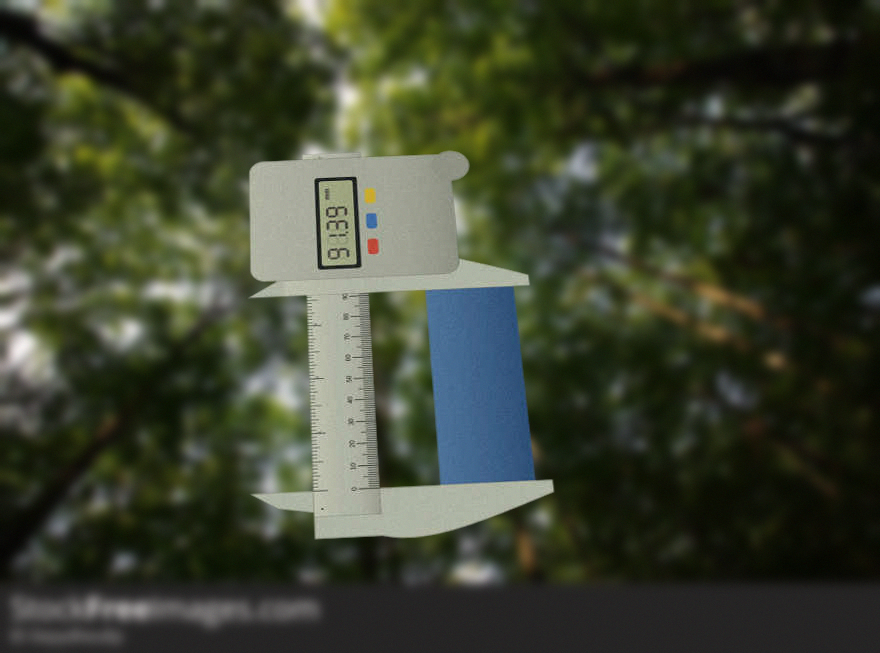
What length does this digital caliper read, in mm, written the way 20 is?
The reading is 91.39
